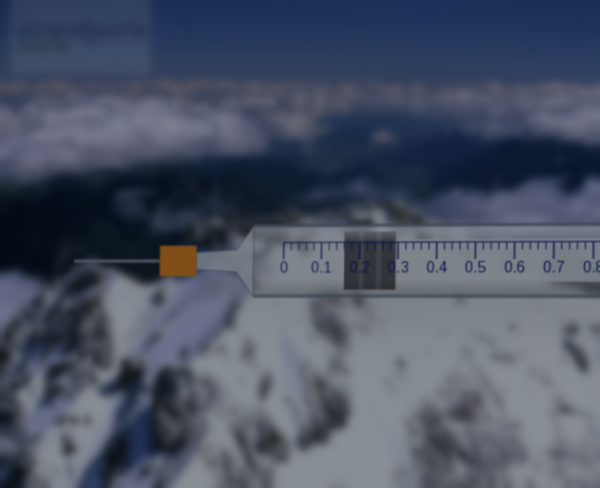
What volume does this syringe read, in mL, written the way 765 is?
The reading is 0.16
